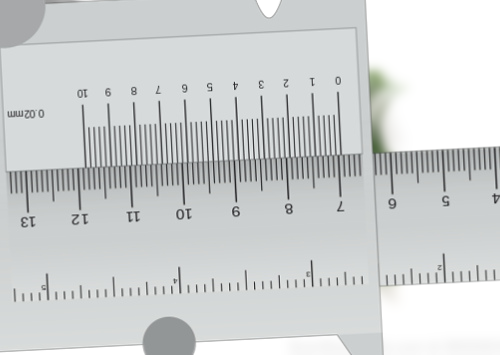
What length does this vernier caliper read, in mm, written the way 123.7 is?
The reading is 69.5
